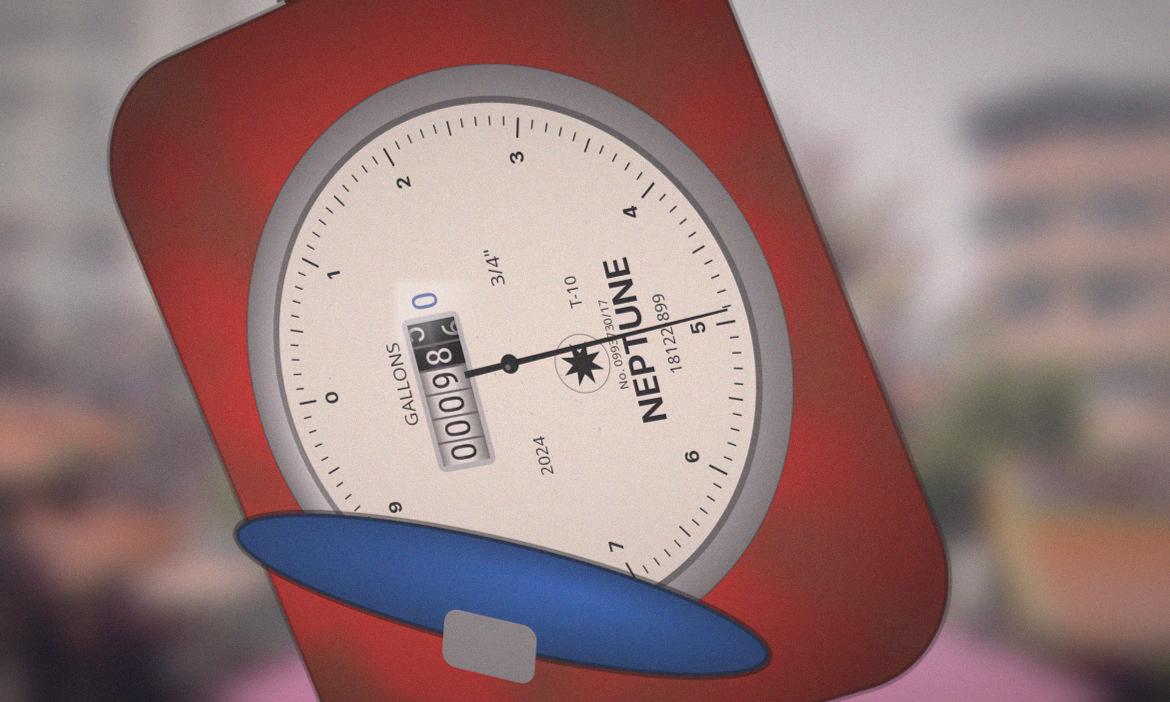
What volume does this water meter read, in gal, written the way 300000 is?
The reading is 9854.9
